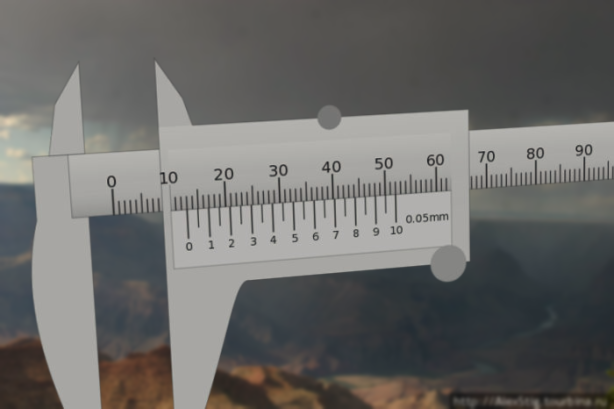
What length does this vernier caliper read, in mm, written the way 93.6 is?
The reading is 13.0
